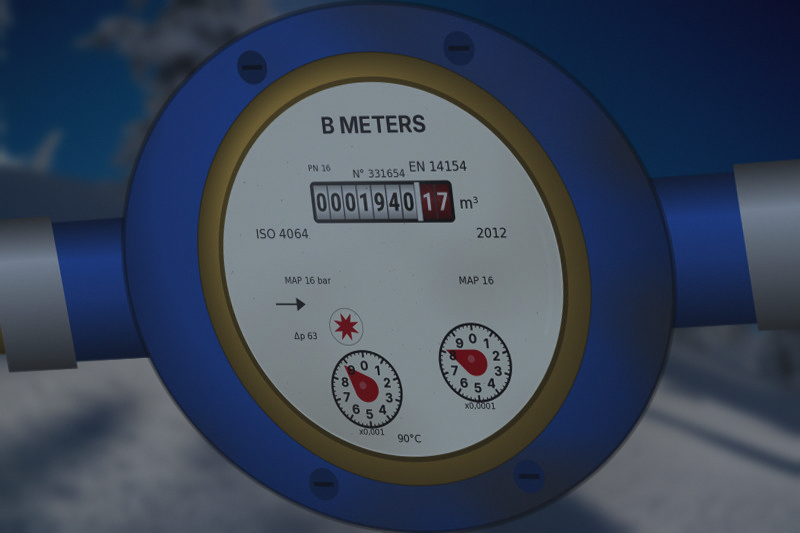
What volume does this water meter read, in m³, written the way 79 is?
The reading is 1940.1788
